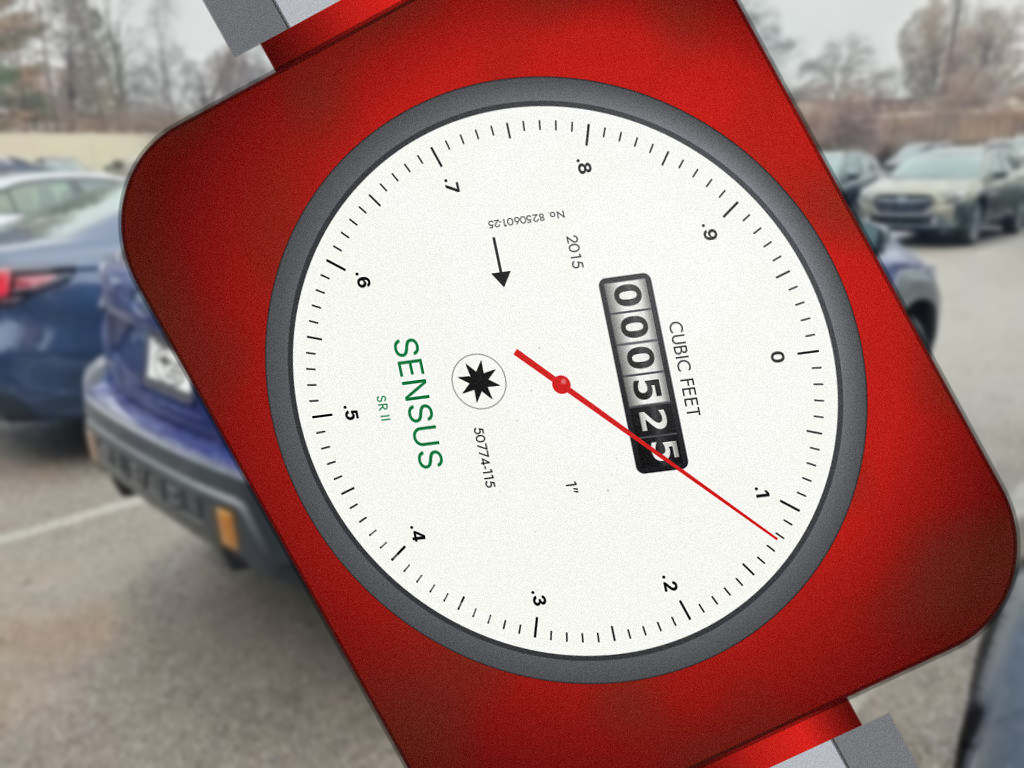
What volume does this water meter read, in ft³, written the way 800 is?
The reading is 525.12
